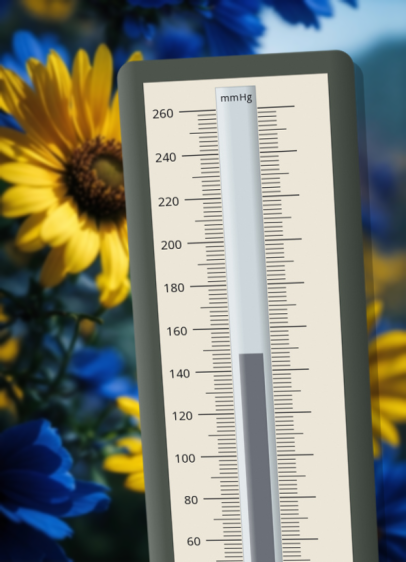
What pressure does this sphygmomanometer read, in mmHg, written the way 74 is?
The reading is 148
